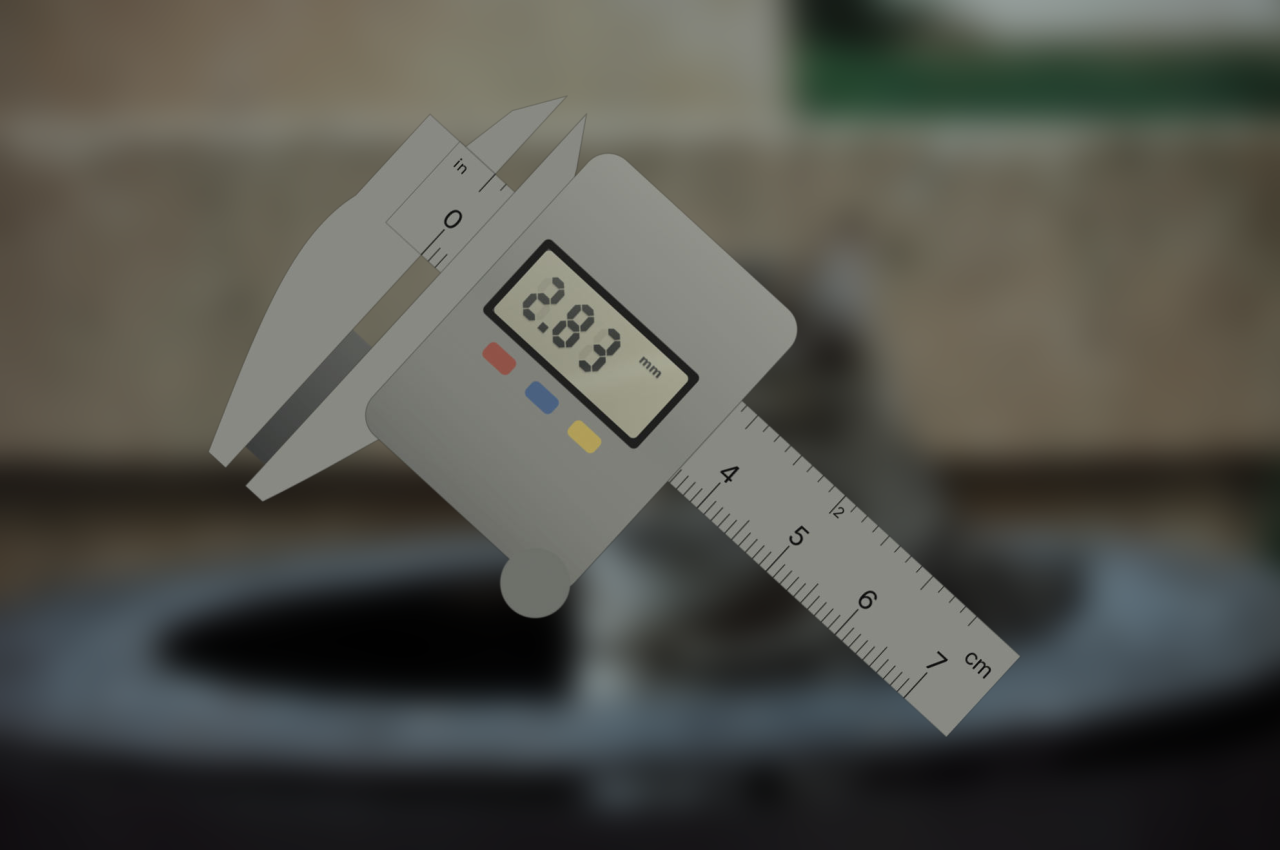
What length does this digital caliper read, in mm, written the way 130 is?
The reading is 2.83
